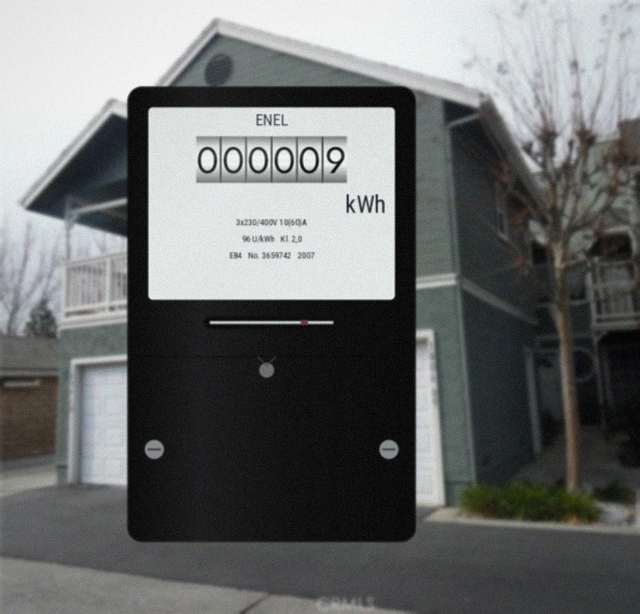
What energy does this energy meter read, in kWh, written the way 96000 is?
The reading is 9
